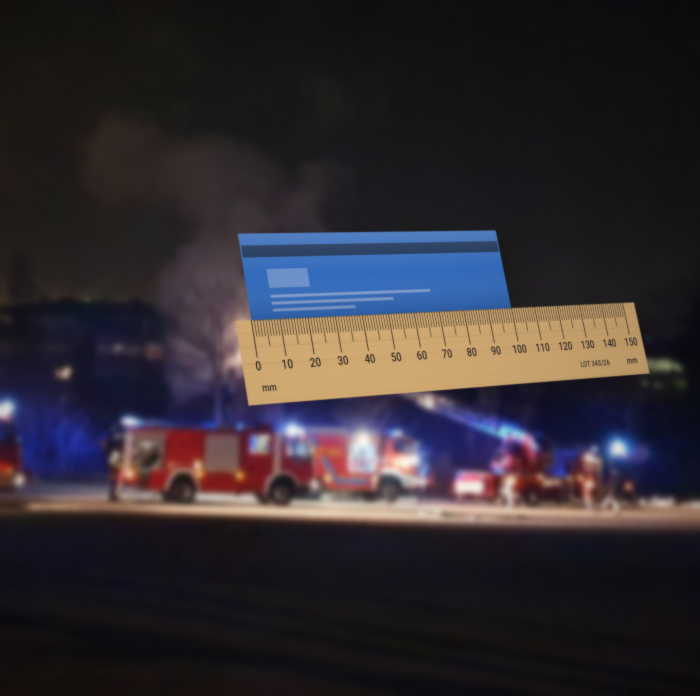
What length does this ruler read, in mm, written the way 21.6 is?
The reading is 100
